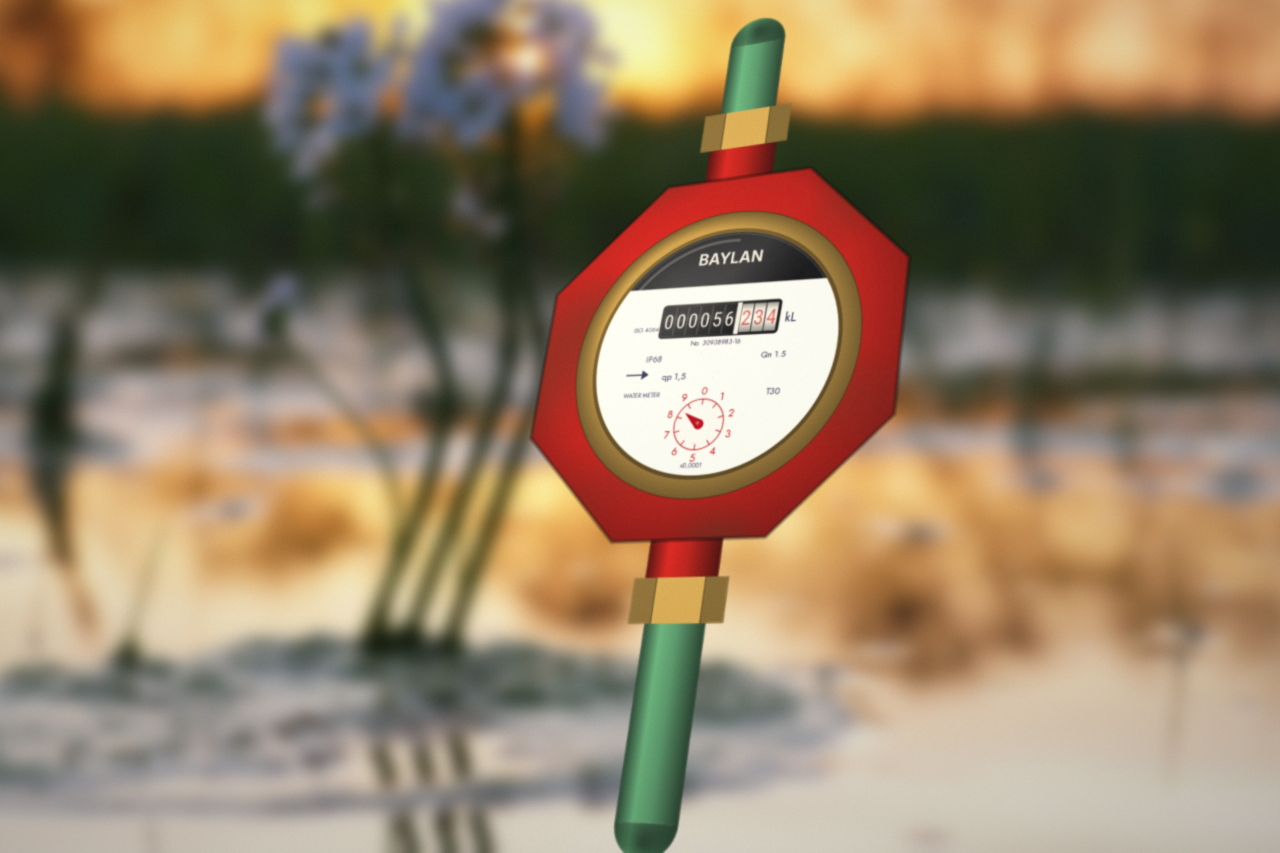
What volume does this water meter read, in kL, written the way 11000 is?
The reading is 56.2348
